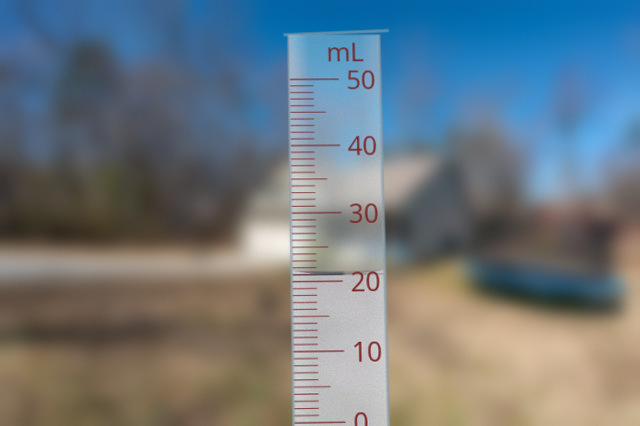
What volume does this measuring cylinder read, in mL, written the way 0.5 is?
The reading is 21
